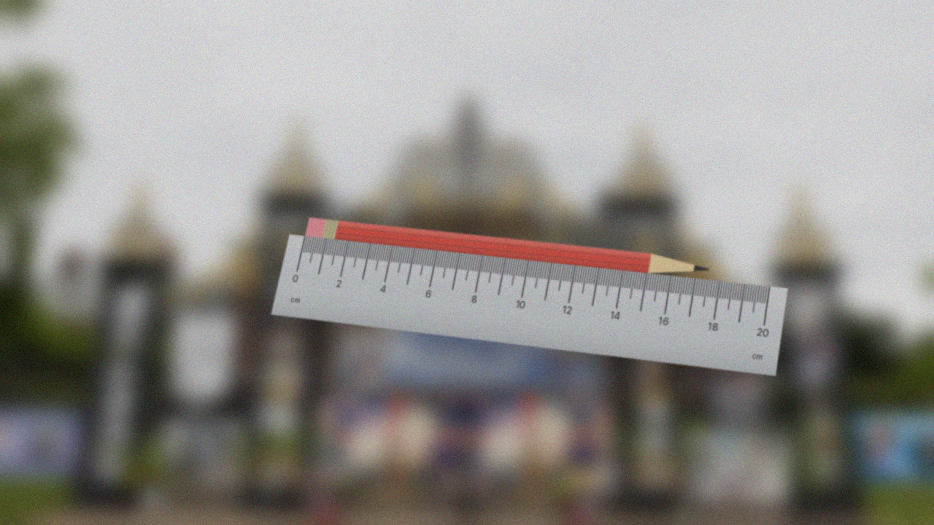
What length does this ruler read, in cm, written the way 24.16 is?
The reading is 17.5
